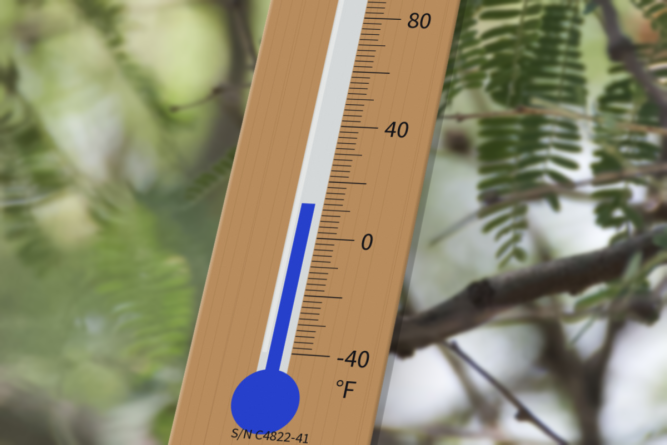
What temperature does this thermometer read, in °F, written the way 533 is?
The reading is 12
